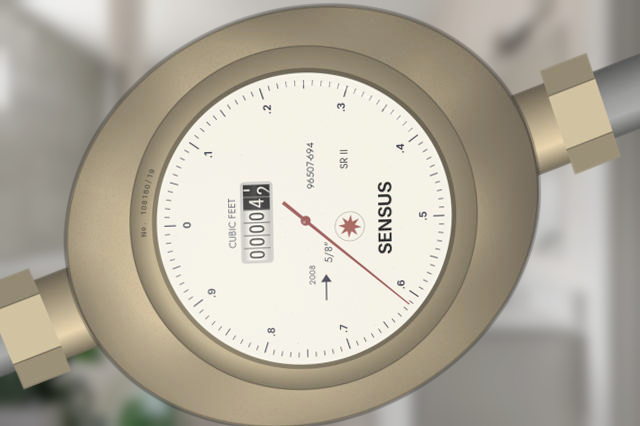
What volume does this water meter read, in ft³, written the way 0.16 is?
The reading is 41.61
